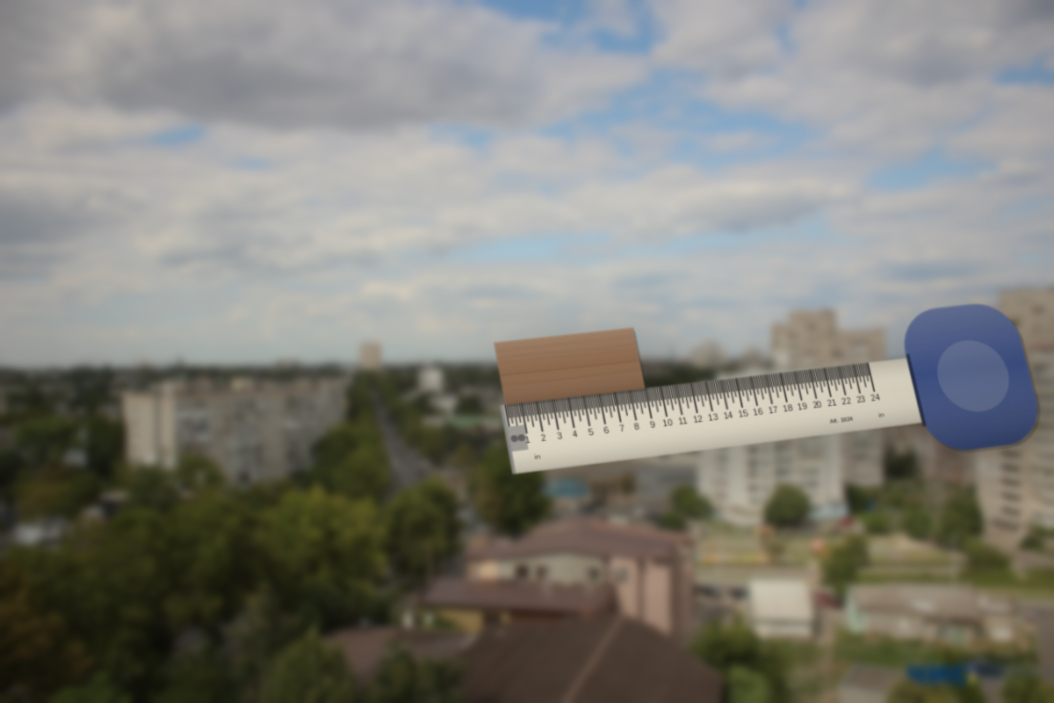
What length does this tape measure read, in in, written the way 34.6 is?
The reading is 9
